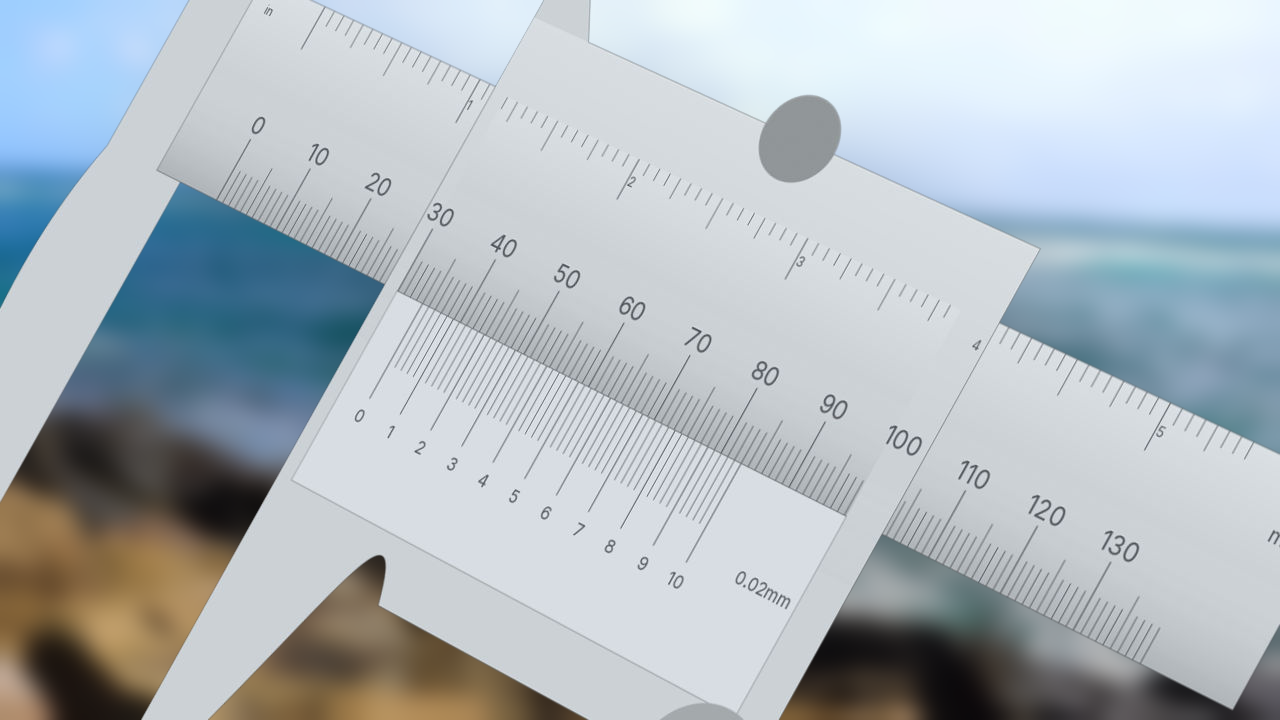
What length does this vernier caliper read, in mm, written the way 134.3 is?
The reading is 34.0
